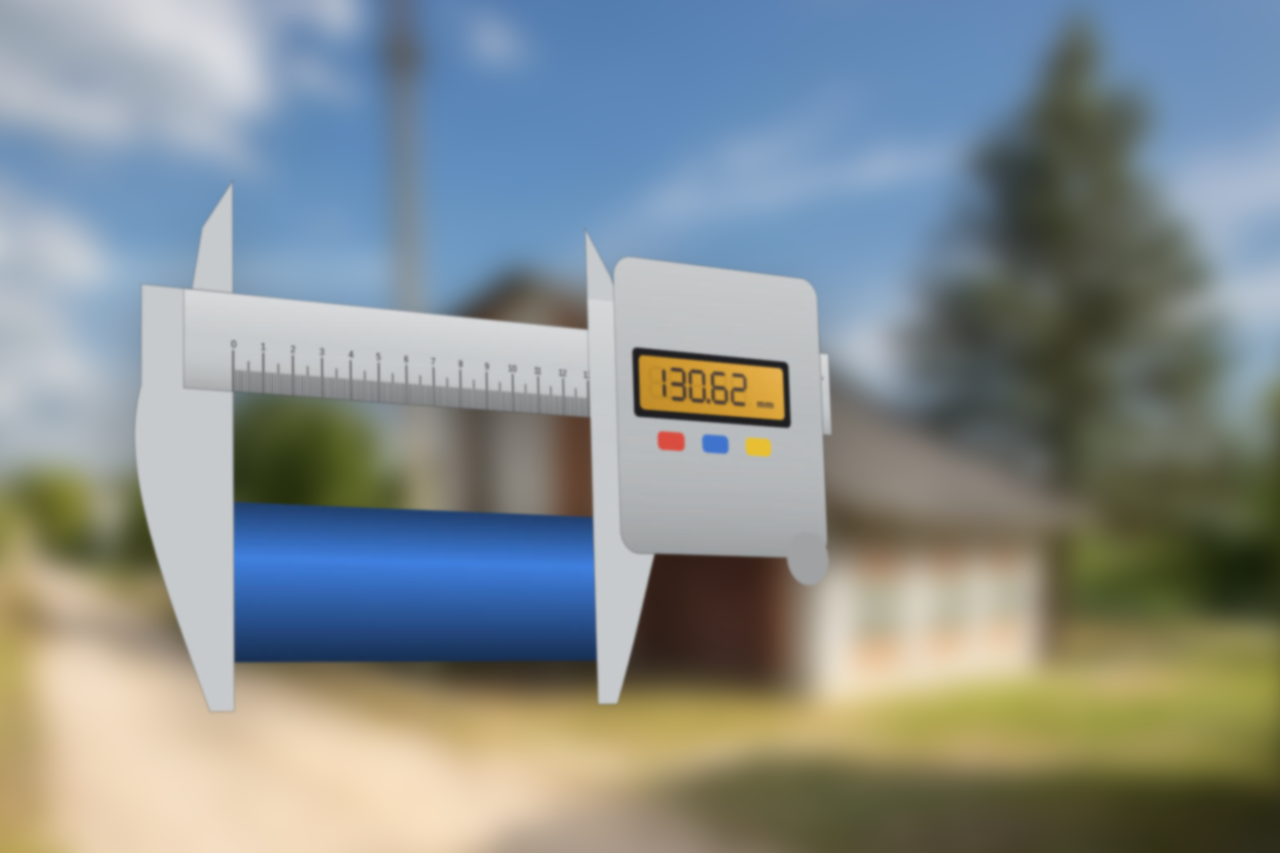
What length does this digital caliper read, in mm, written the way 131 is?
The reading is 130.62
